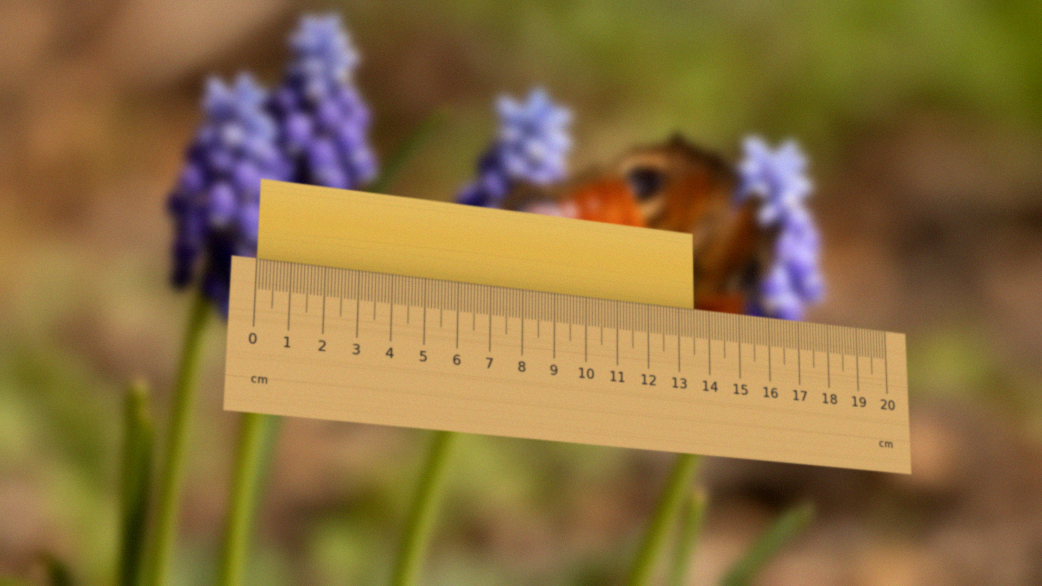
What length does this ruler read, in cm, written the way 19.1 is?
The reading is 13.5
